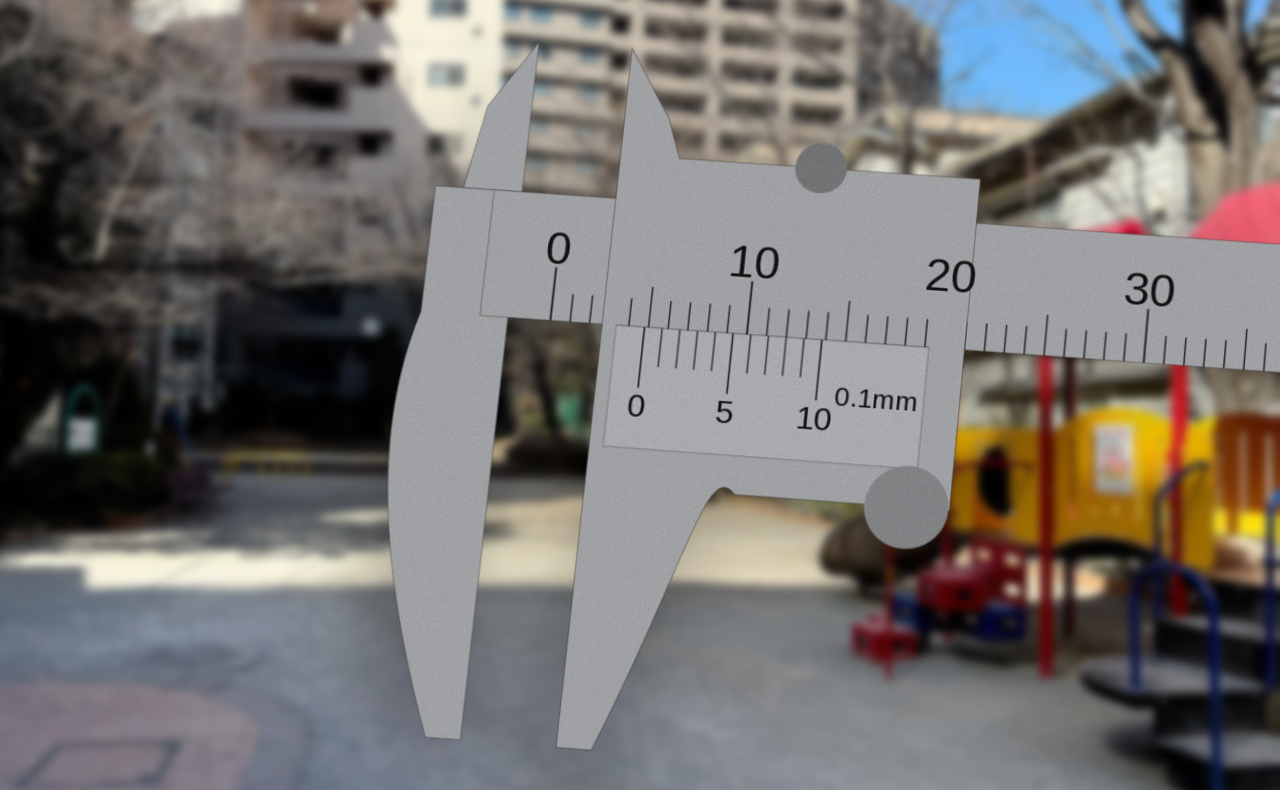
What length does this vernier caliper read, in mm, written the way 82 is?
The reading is 4.8
